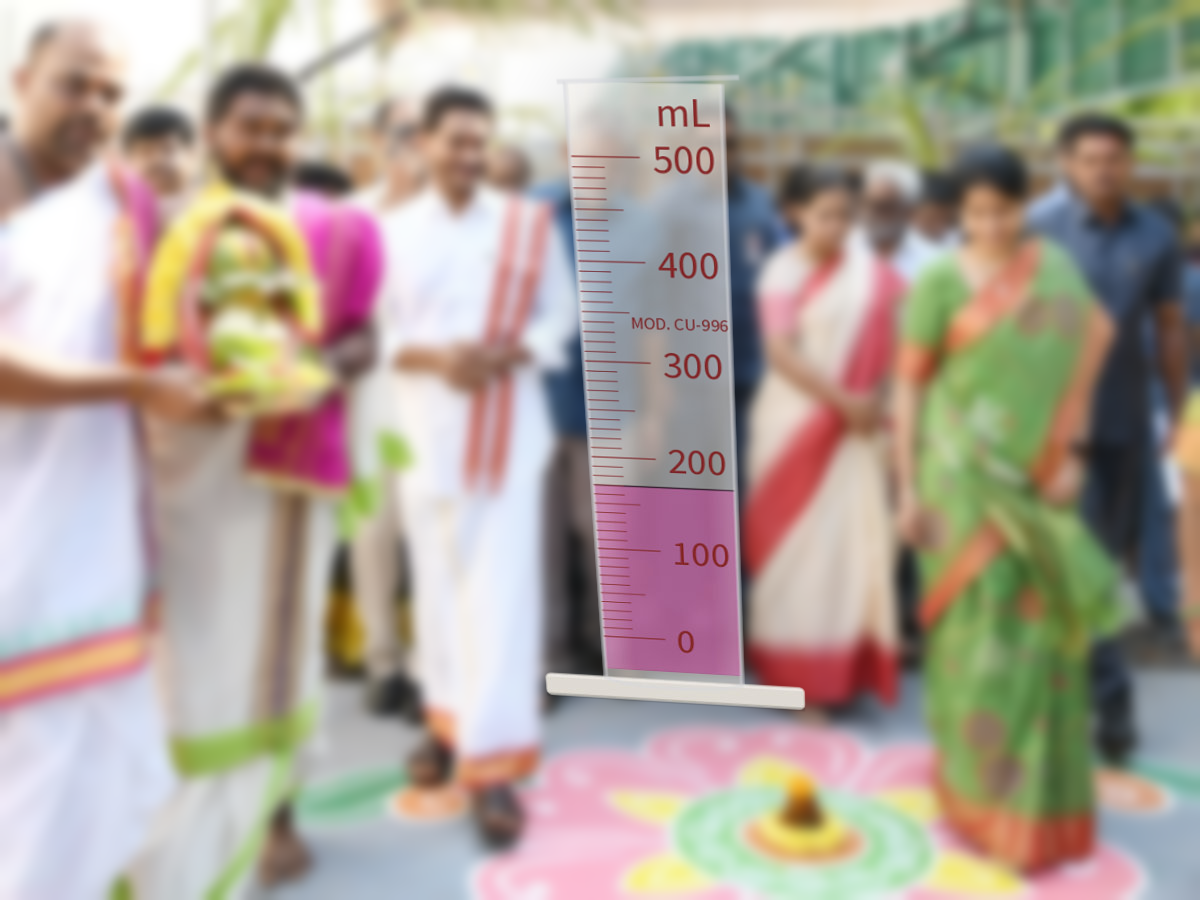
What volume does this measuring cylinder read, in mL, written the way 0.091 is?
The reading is 170
